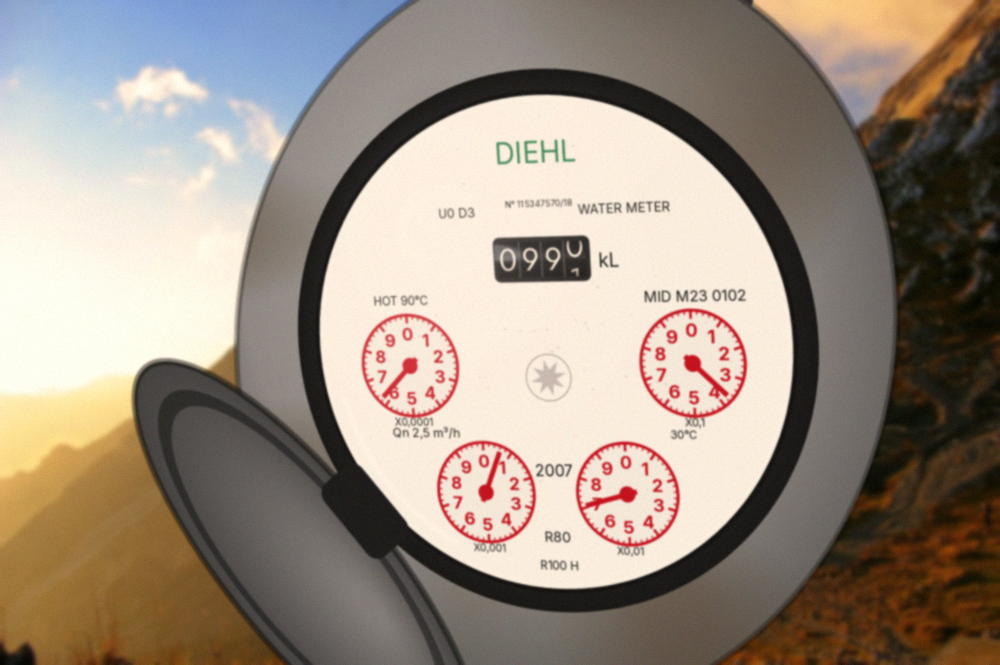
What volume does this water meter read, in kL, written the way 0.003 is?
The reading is 990.3706
